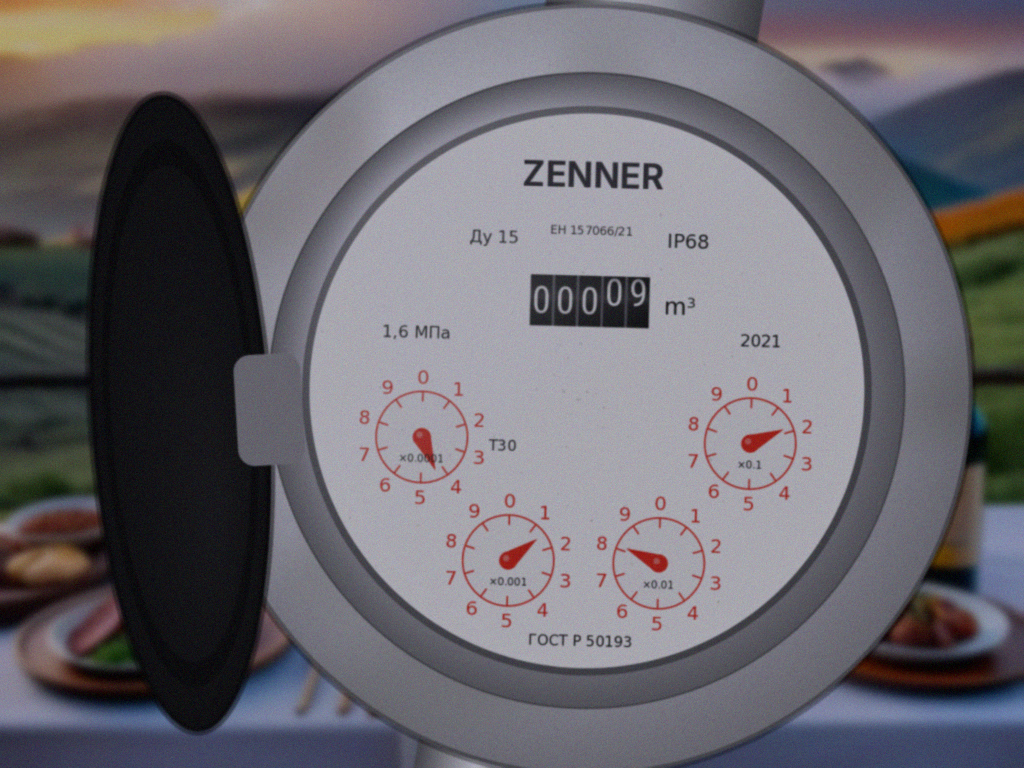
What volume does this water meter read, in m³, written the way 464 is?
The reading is 9.1814
